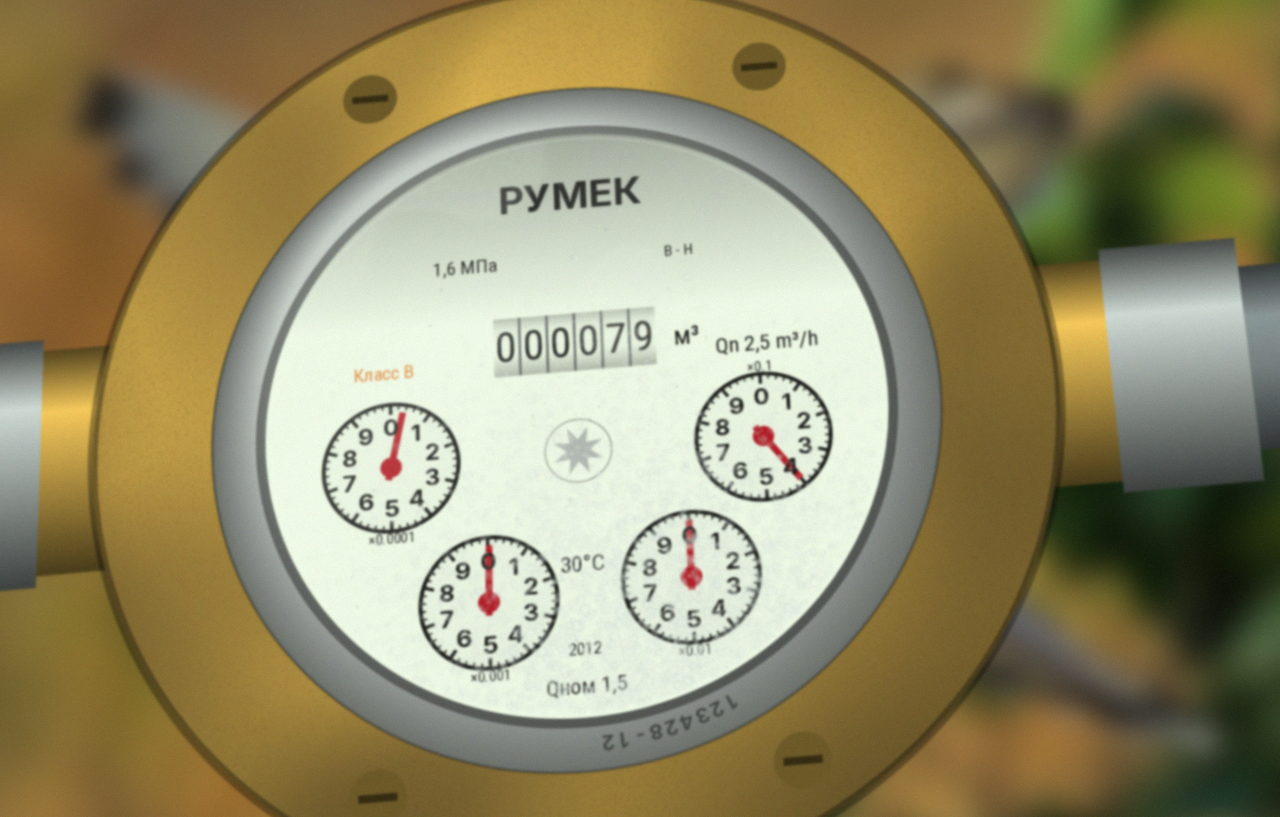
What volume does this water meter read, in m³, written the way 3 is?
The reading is 79.4000
